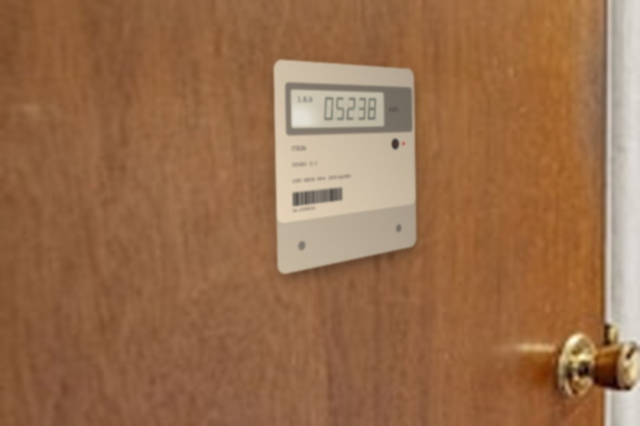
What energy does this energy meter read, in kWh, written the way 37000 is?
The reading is 5238
